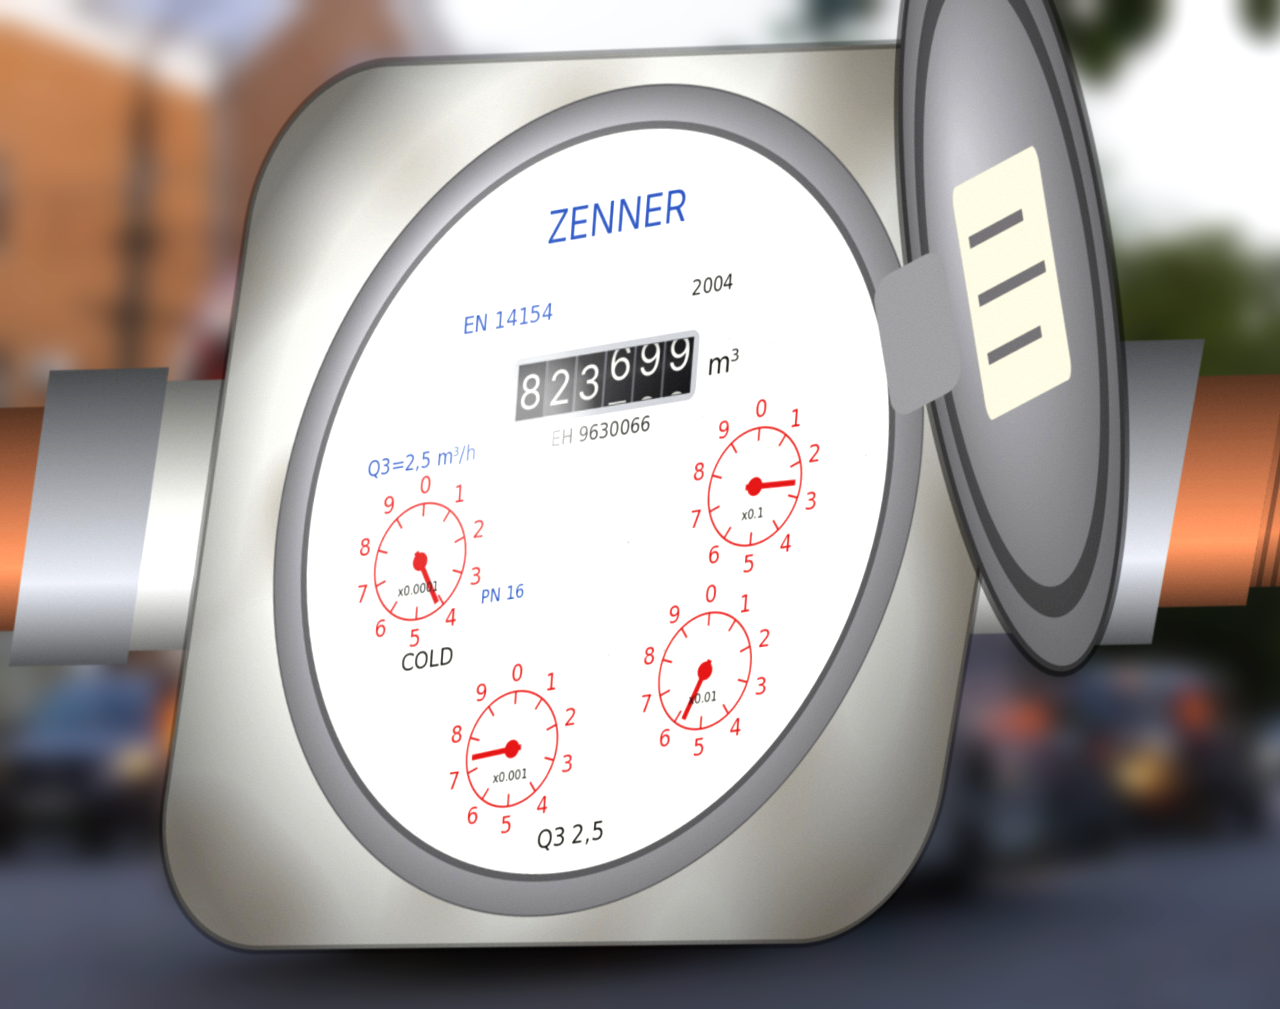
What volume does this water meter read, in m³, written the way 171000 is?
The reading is 823699.2574
